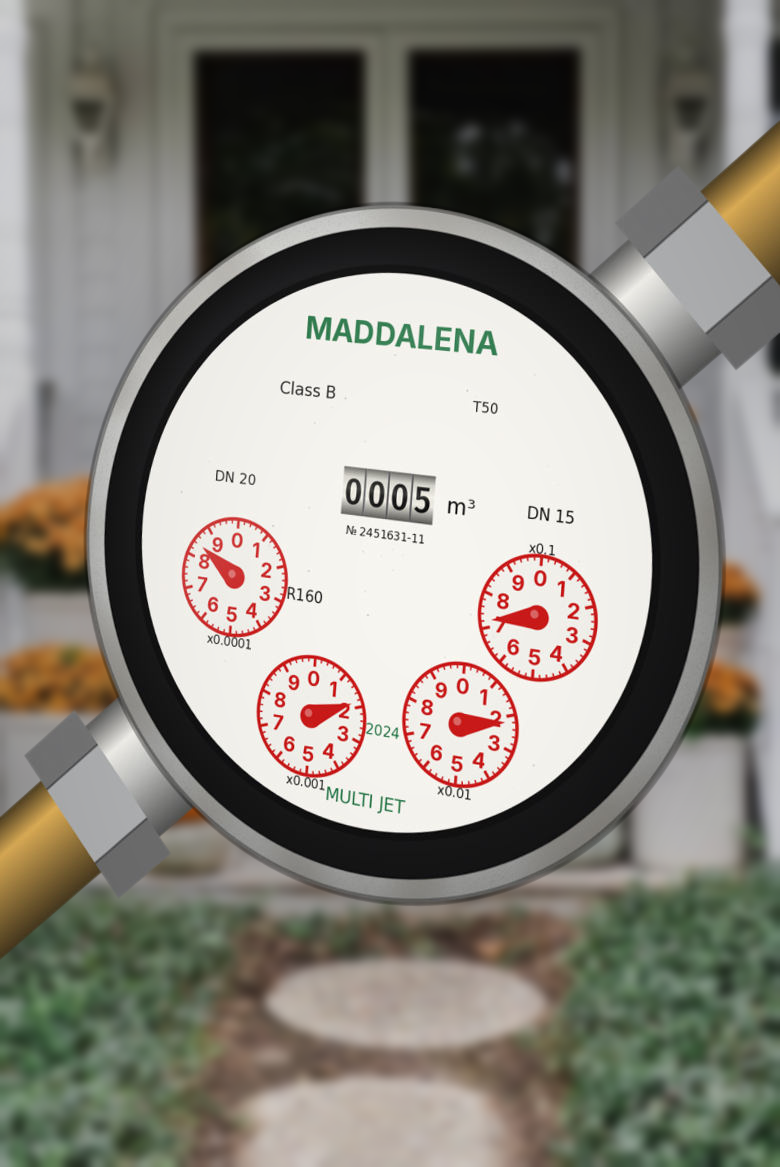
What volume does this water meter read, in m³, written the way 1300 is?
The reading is 5.7218
